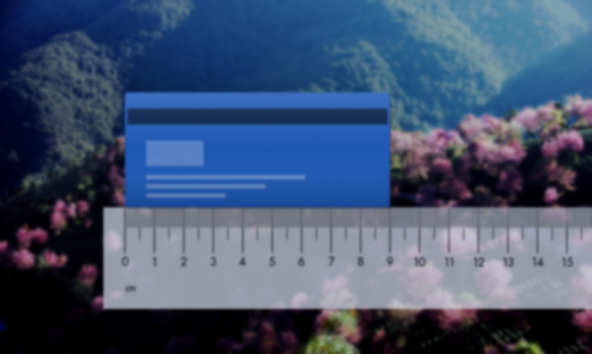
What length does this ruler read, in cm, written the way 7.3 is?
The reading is 9
